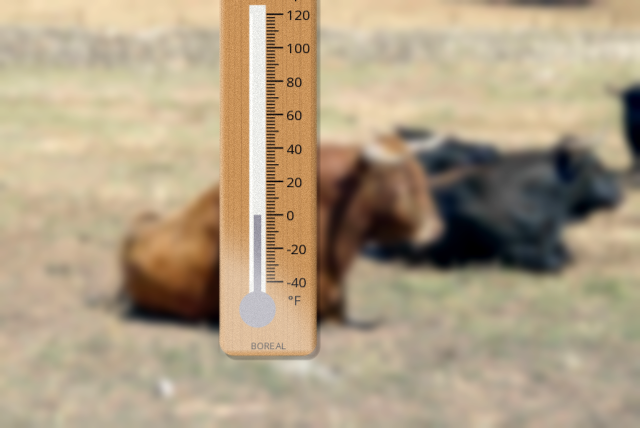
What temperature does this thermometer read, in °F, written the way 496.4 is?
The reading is 0
